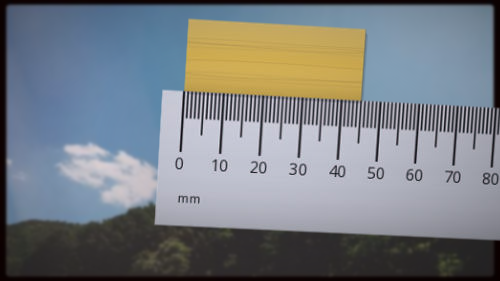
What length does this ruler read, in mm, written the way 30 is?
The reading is 45
